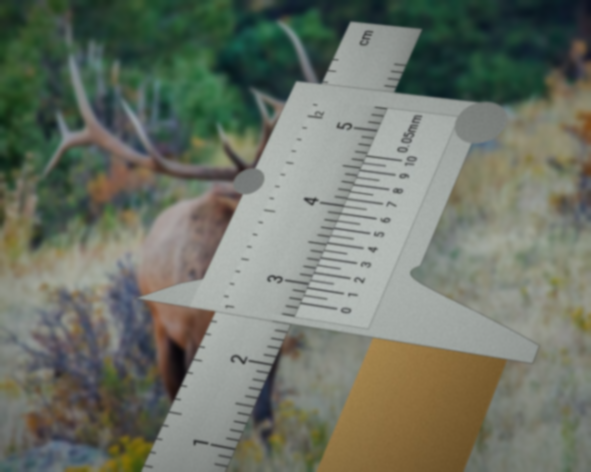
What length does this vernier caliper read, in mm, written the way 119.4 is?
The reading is 27.6
